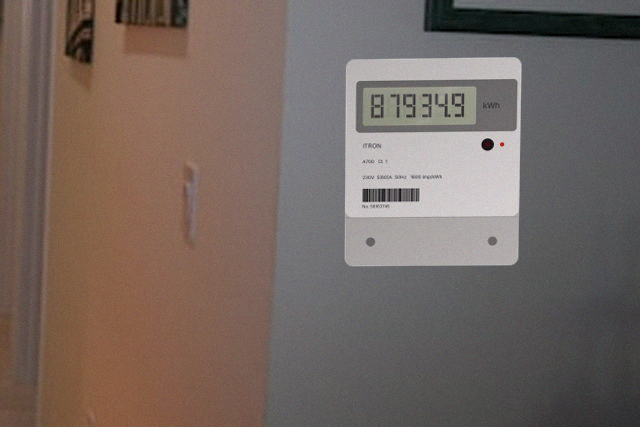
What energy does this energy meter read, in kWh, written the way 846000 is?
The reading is 87934.9
